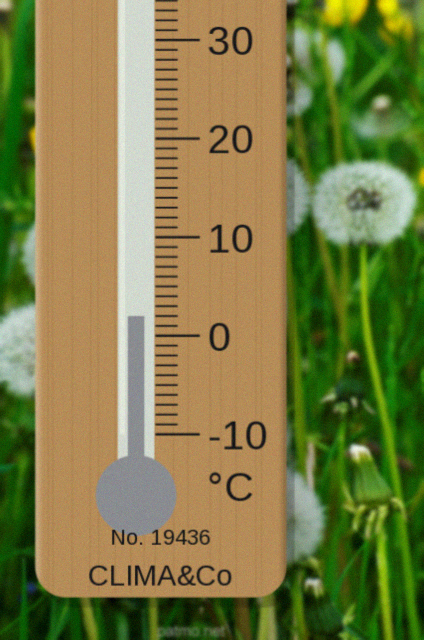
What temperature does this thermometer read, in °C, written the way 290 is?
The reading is 2
